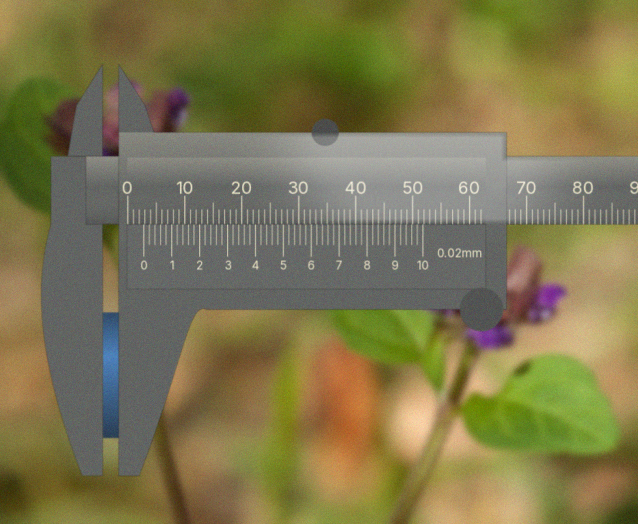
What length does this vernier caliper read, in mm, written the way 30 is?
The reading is 2.8
